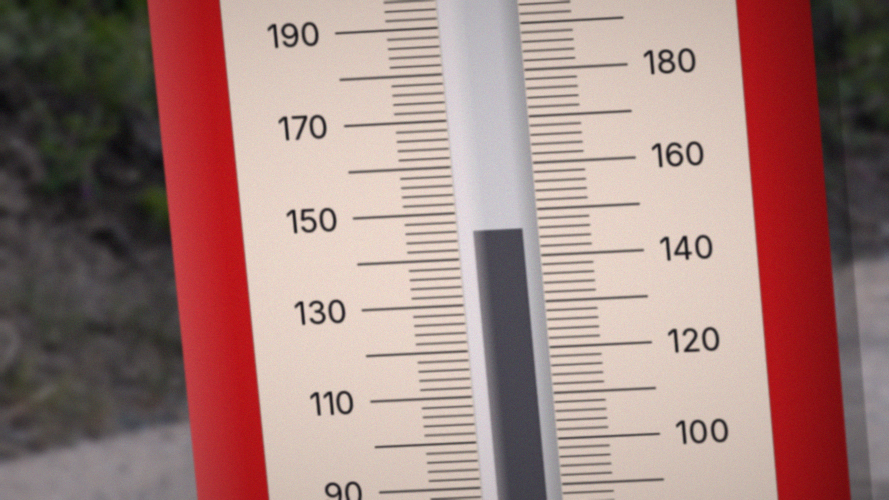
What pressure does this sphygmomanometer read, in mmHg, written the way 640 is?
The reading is 146
